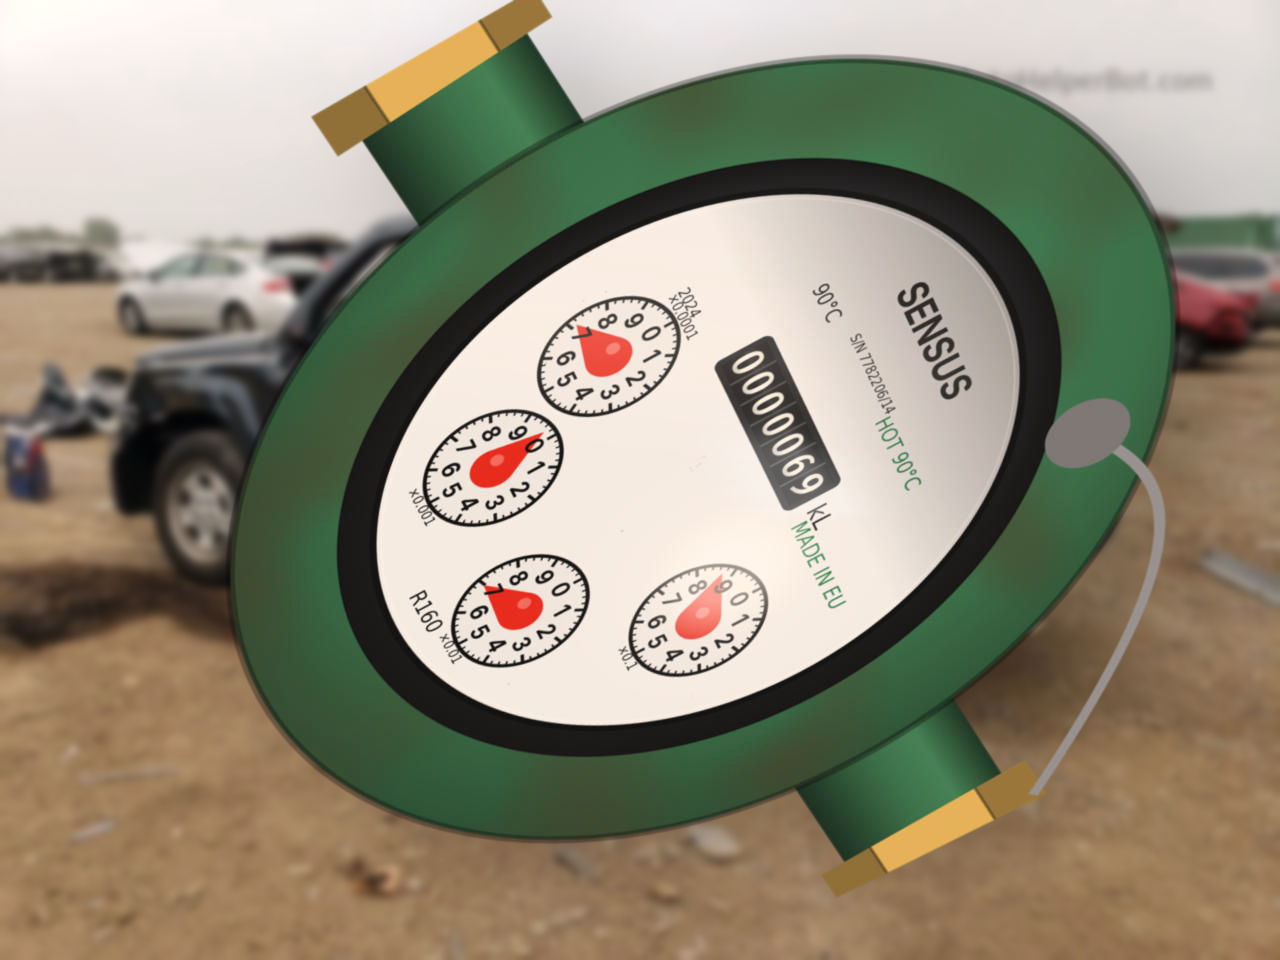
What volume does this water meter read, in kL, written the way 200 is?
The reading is 69.8697
